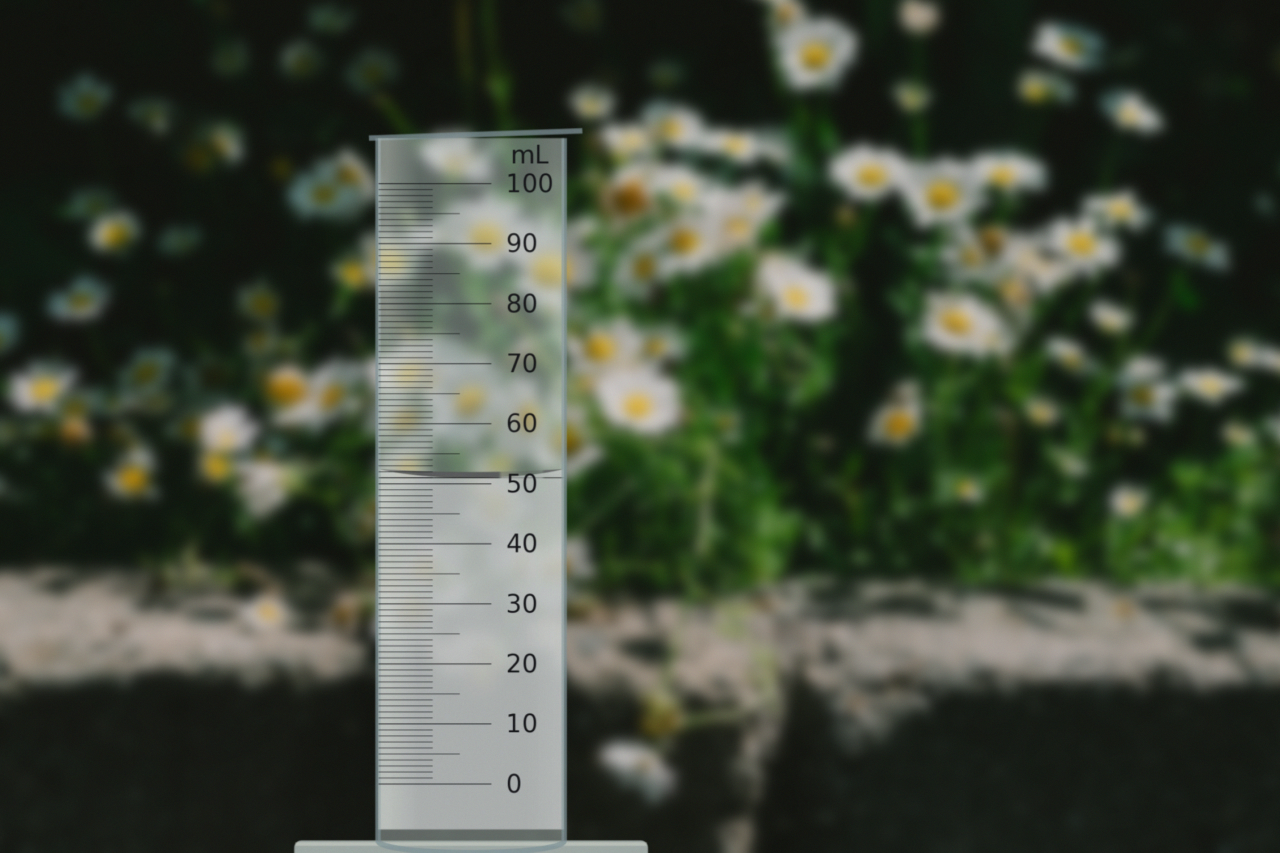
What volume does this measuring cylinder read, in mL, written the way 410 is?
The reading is 51
